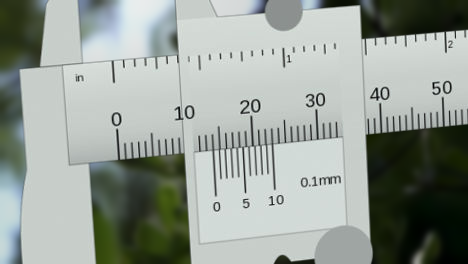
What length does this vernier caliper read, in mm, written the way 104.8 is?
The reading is 14.0
